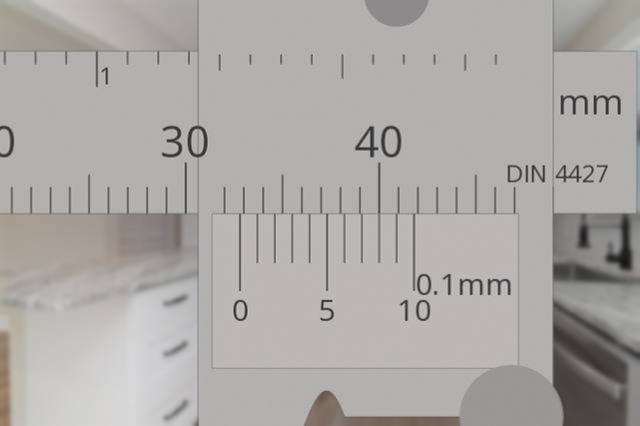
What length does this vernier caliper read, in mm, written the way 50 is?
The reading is 32.8
